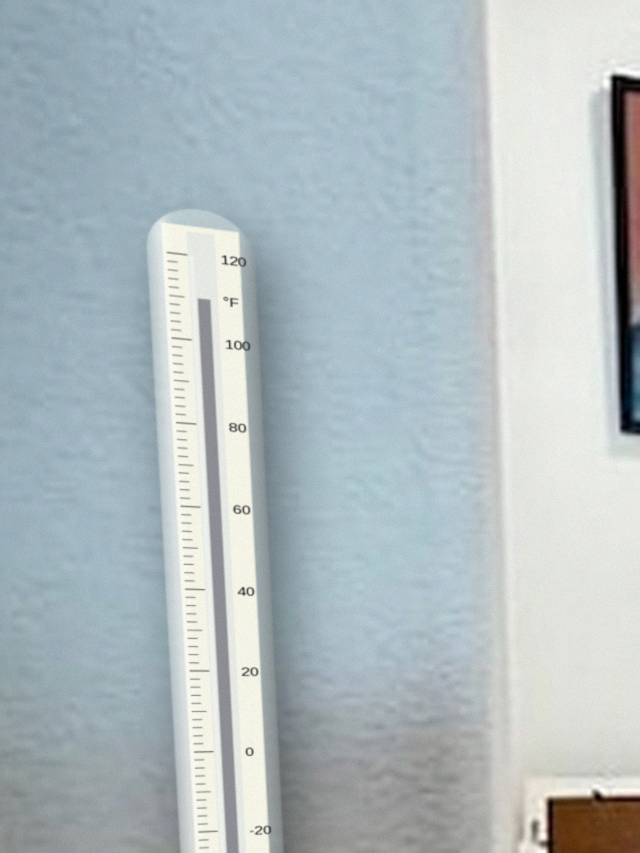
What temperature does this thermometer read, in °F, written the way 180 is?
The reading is 110
